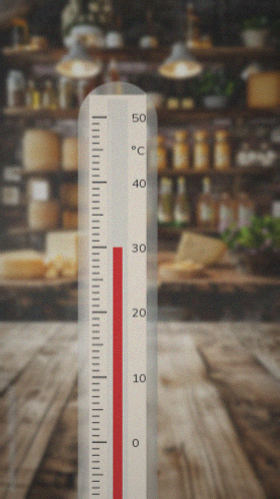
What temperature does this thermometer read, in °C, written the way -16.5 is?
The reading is 30
